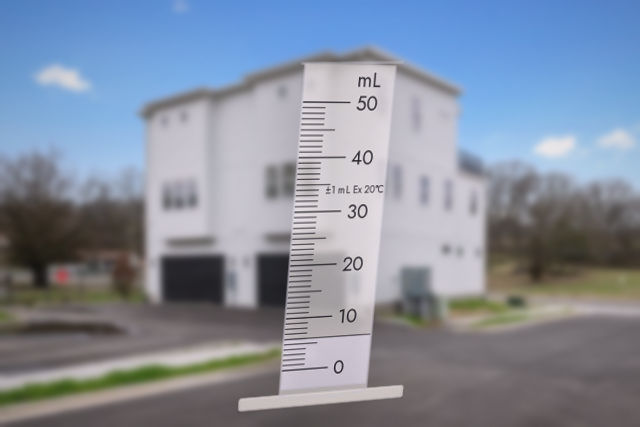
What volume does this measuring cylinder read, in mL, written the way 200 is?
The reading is 6
